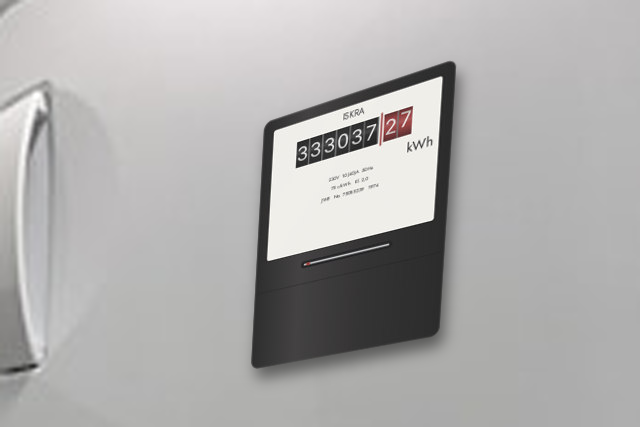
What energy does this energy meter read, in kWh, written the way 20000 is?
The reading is 333037.27
